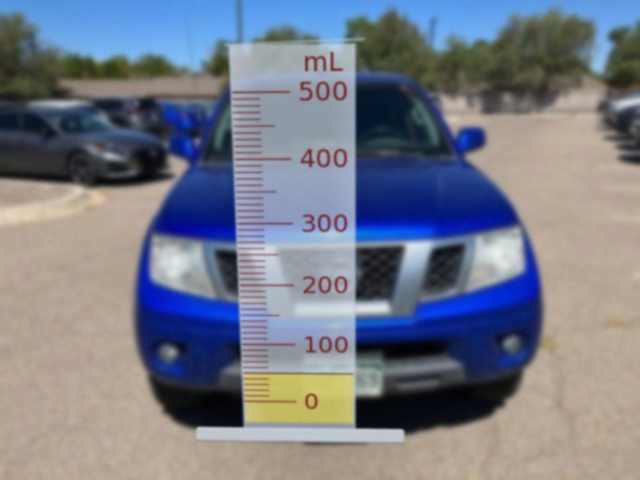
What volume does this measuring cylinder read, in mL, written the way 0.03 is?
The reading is 50
